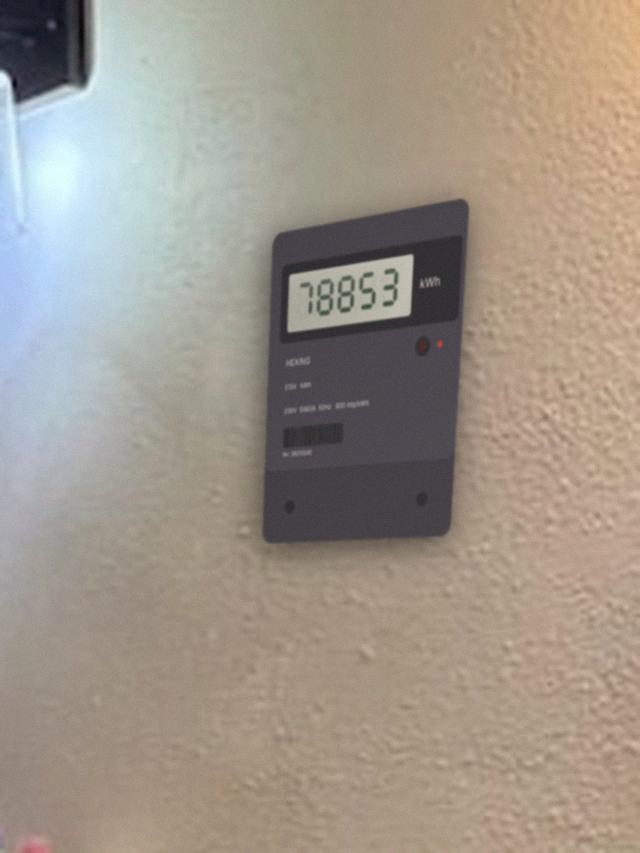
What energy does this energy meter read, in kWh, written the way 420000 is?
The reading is 78853
